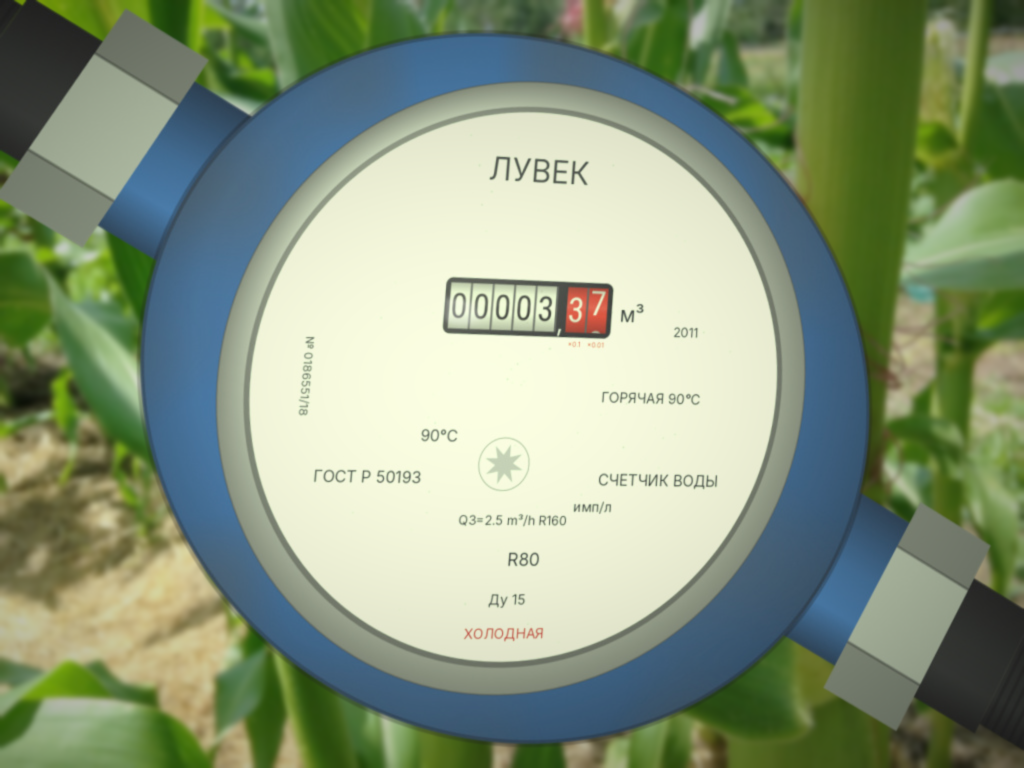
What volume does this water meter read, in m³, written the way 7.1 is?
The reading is 3.37
